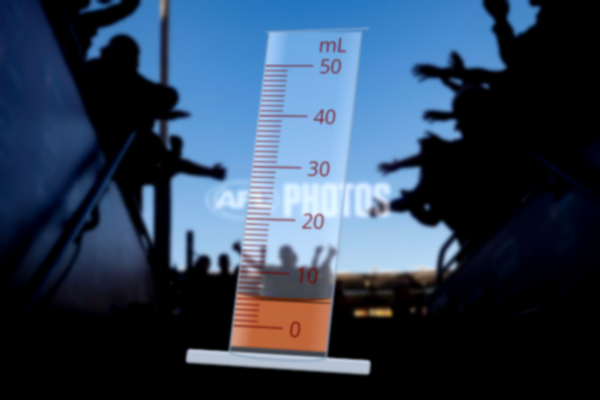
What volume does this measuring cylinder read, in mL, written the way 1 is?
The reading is 5
